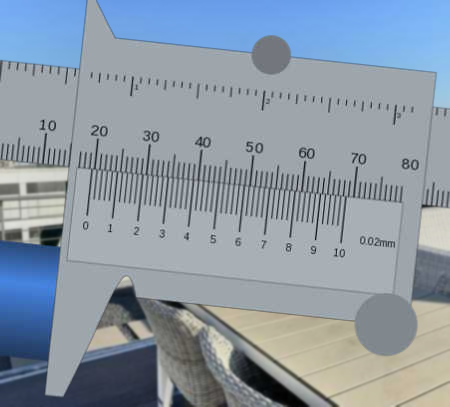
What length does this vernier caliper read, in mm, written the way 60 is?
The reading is 19.5
